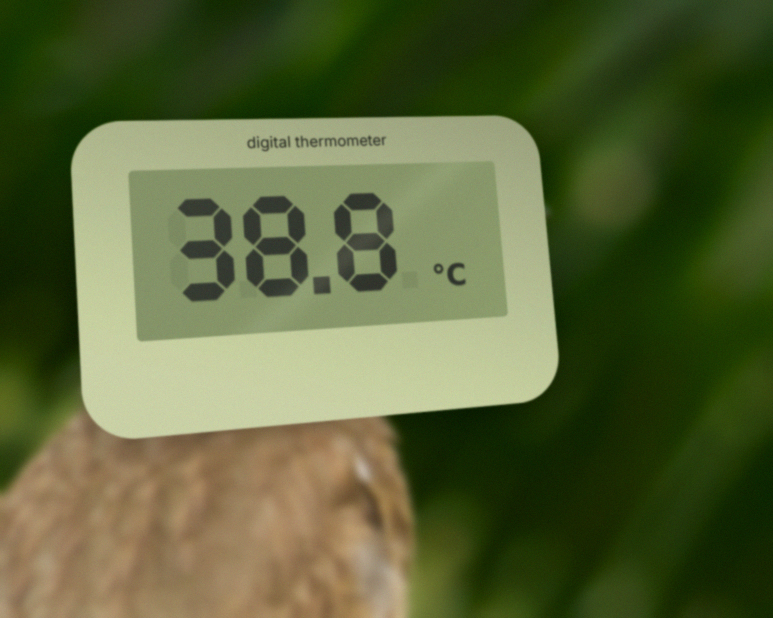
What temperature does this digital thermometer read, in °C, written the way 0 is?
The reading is 38.8
